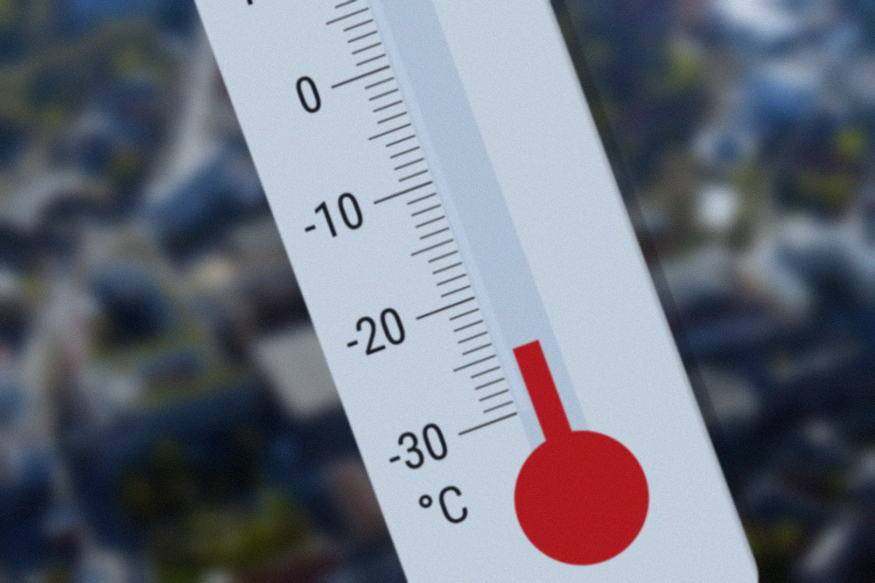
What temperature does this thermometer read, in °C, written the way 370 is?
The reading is -25
